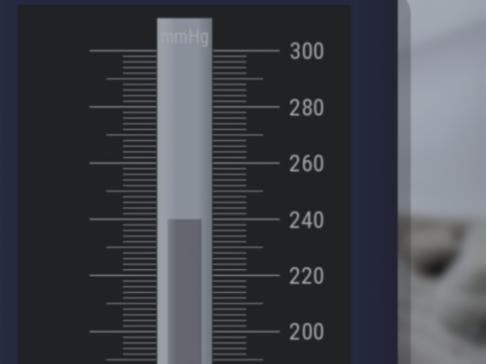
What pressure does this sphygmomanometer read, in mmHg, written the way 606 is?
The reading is 240
